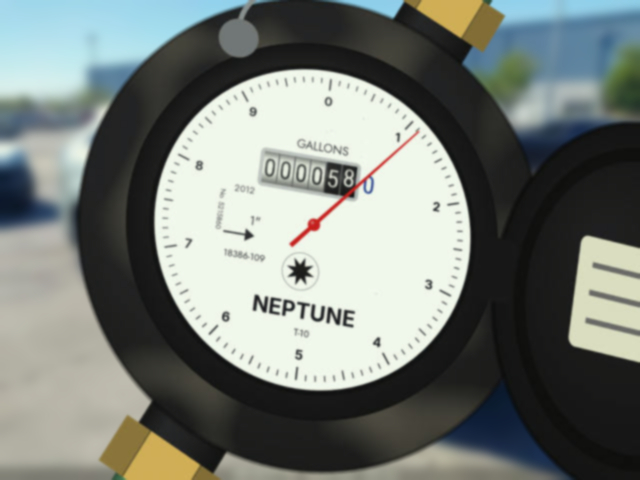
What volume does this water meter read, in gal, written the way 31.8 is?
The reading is 581.1
